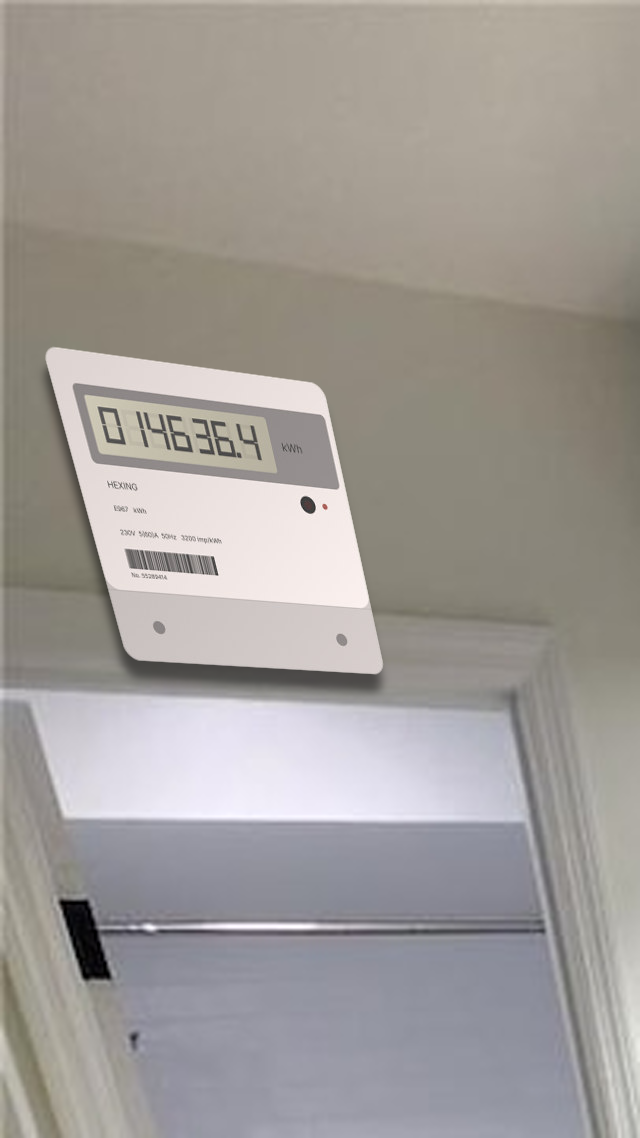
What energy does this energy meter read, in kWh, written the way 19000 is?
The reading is 14636.4
